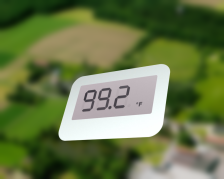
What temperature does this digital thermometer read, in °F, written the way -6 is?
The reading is 99.2
